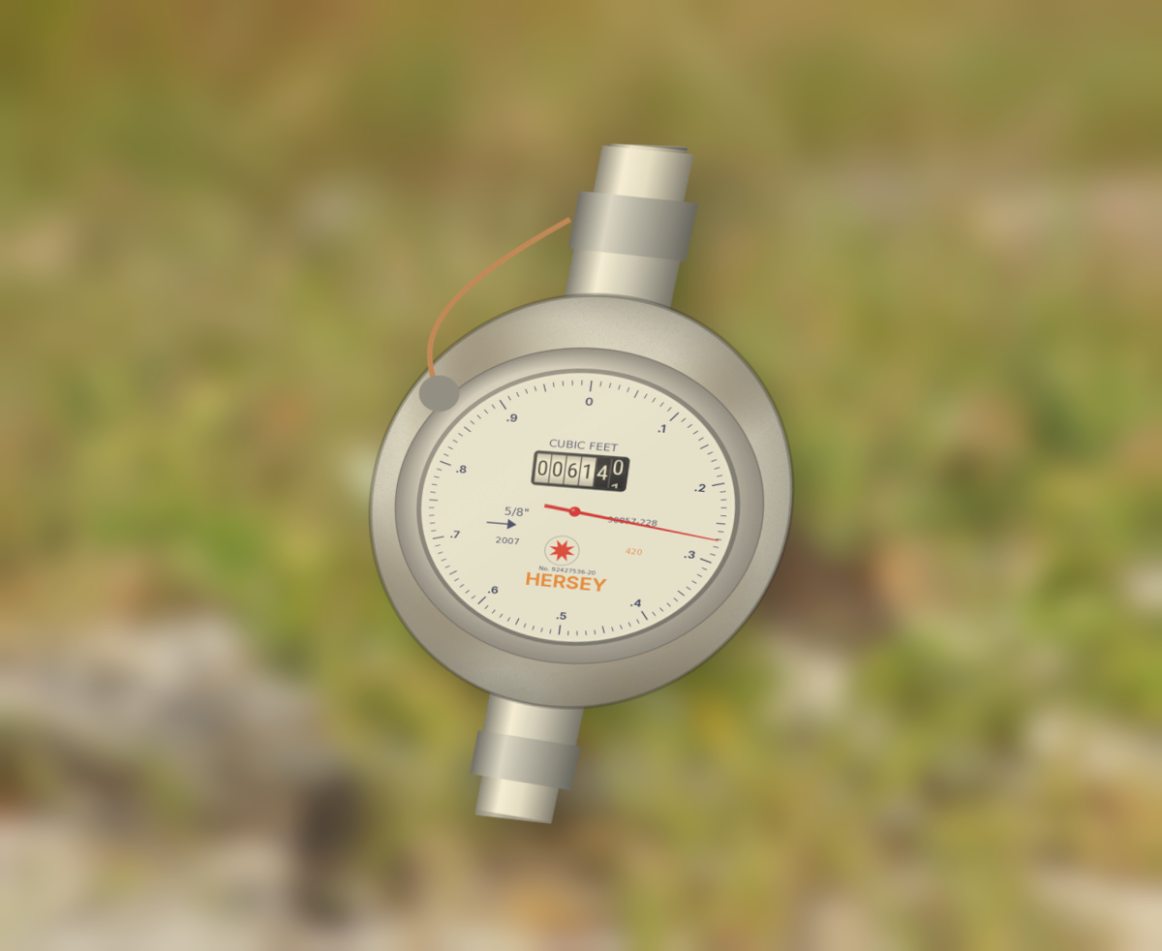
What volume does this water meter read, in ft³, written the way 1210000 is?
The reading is 6140.27
